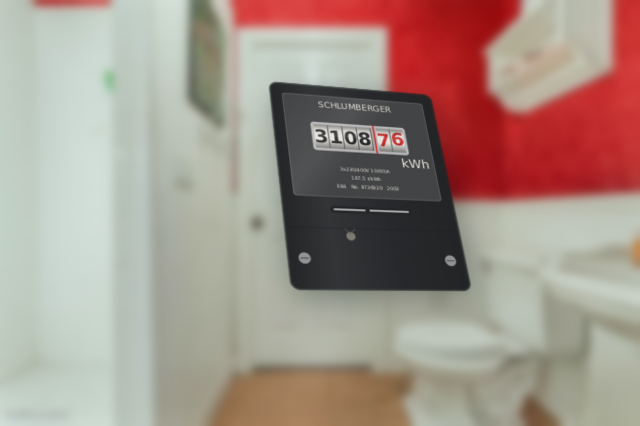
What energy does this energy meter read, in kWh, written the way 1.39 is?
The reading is 3108.76
